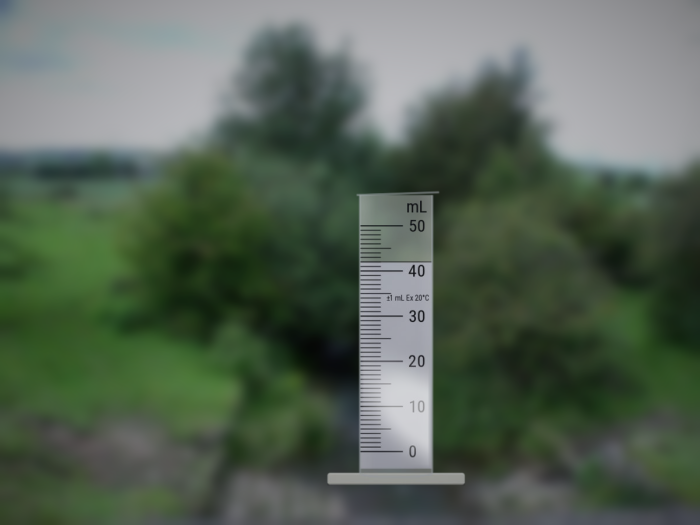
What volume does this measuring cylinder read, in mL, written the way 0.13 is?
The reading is 42
